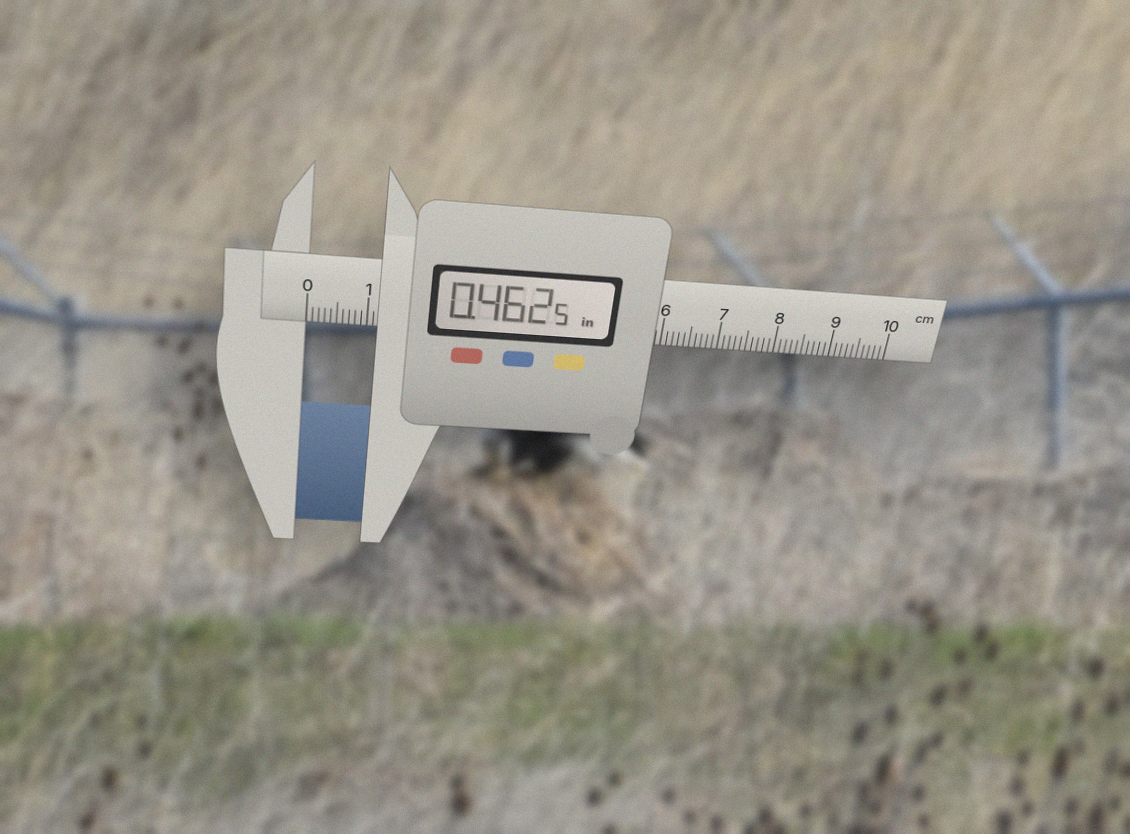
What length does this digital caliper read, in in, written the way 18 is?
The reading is 0.4625
